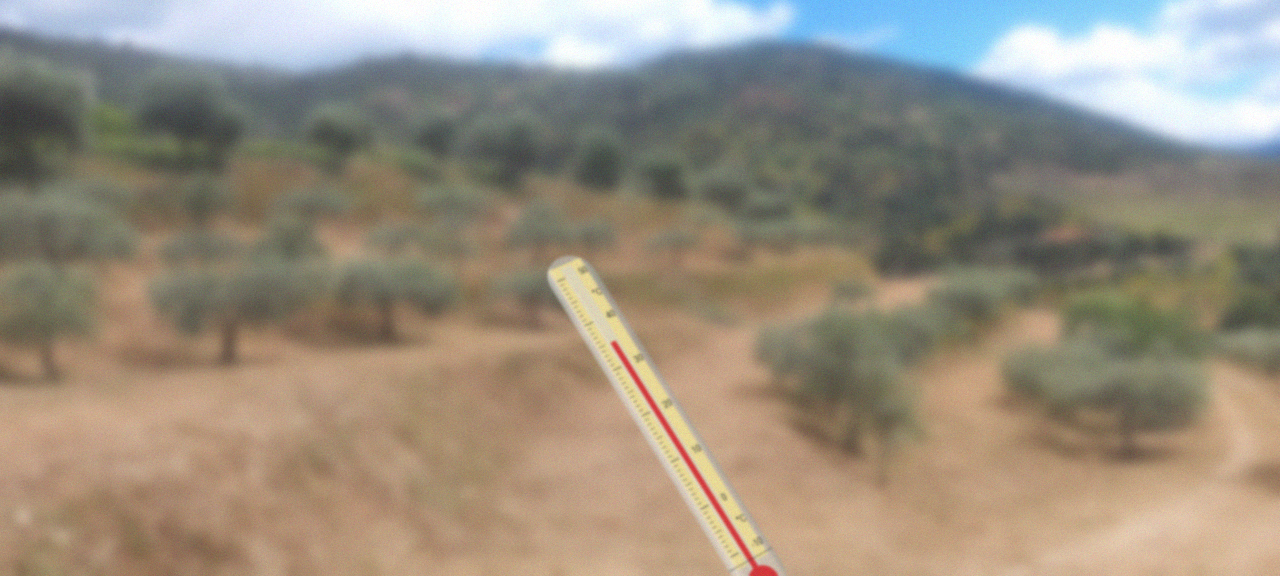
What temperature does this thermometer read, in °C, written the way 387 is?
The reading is 35
